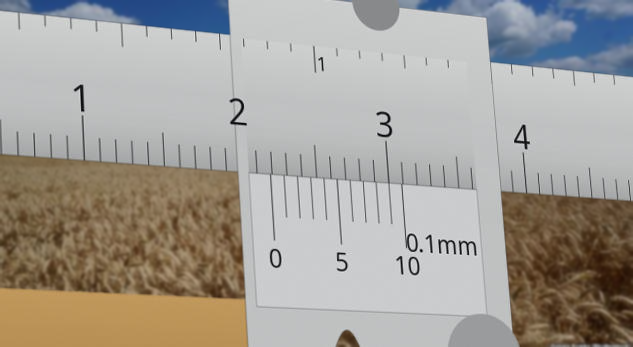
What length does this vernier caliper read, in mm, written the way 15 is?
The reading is 21.9
